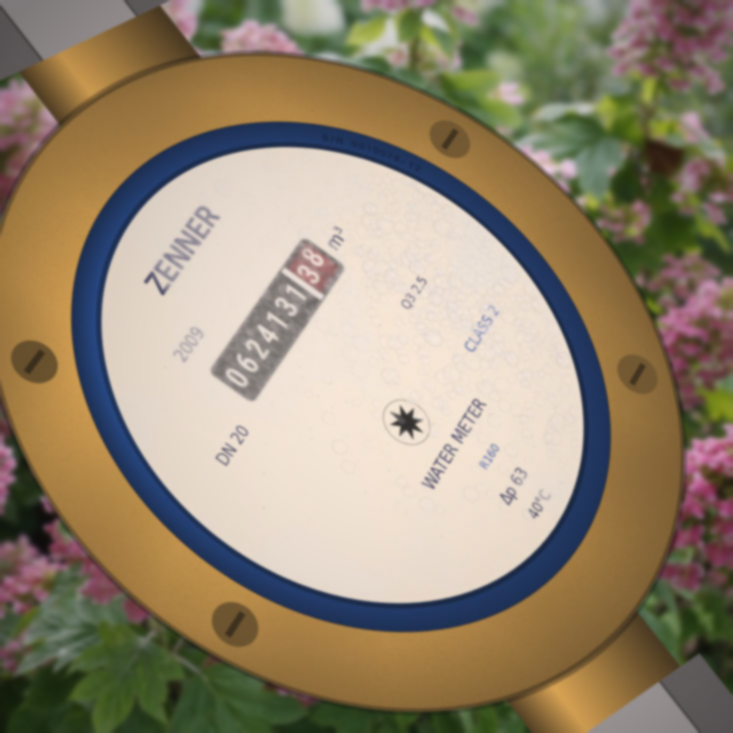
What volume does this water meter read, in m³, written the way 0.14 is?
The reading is 624131.38
